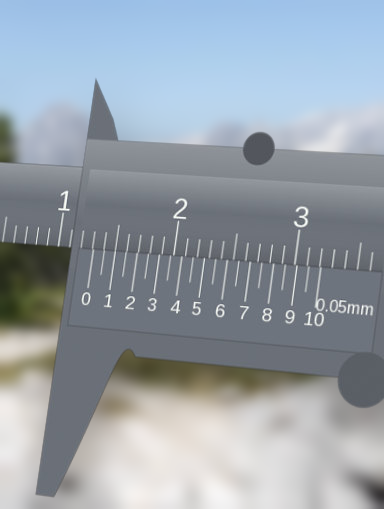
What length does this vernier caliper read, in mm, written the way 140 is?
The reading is 13.1
